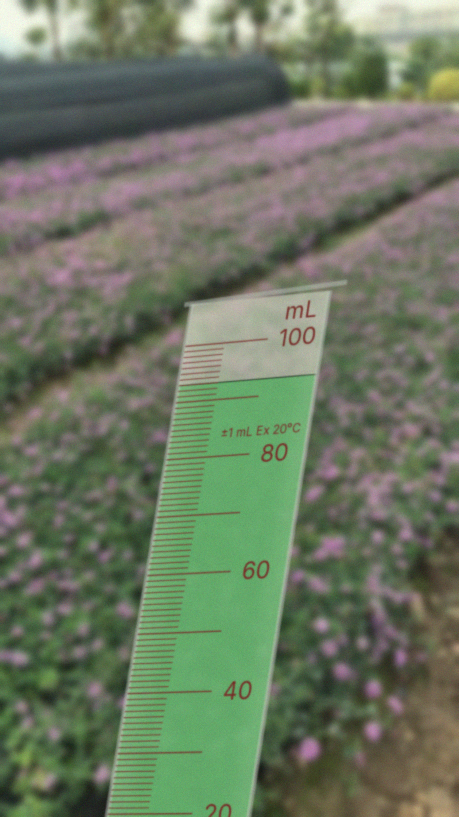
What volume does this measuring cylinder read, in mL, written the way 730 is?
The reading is 93
